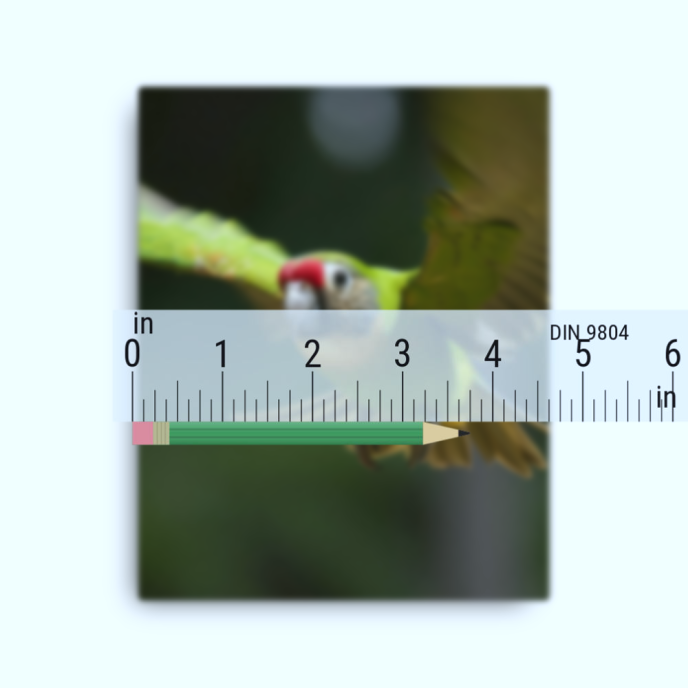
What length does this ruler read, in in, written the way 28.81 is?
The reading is 3.75
